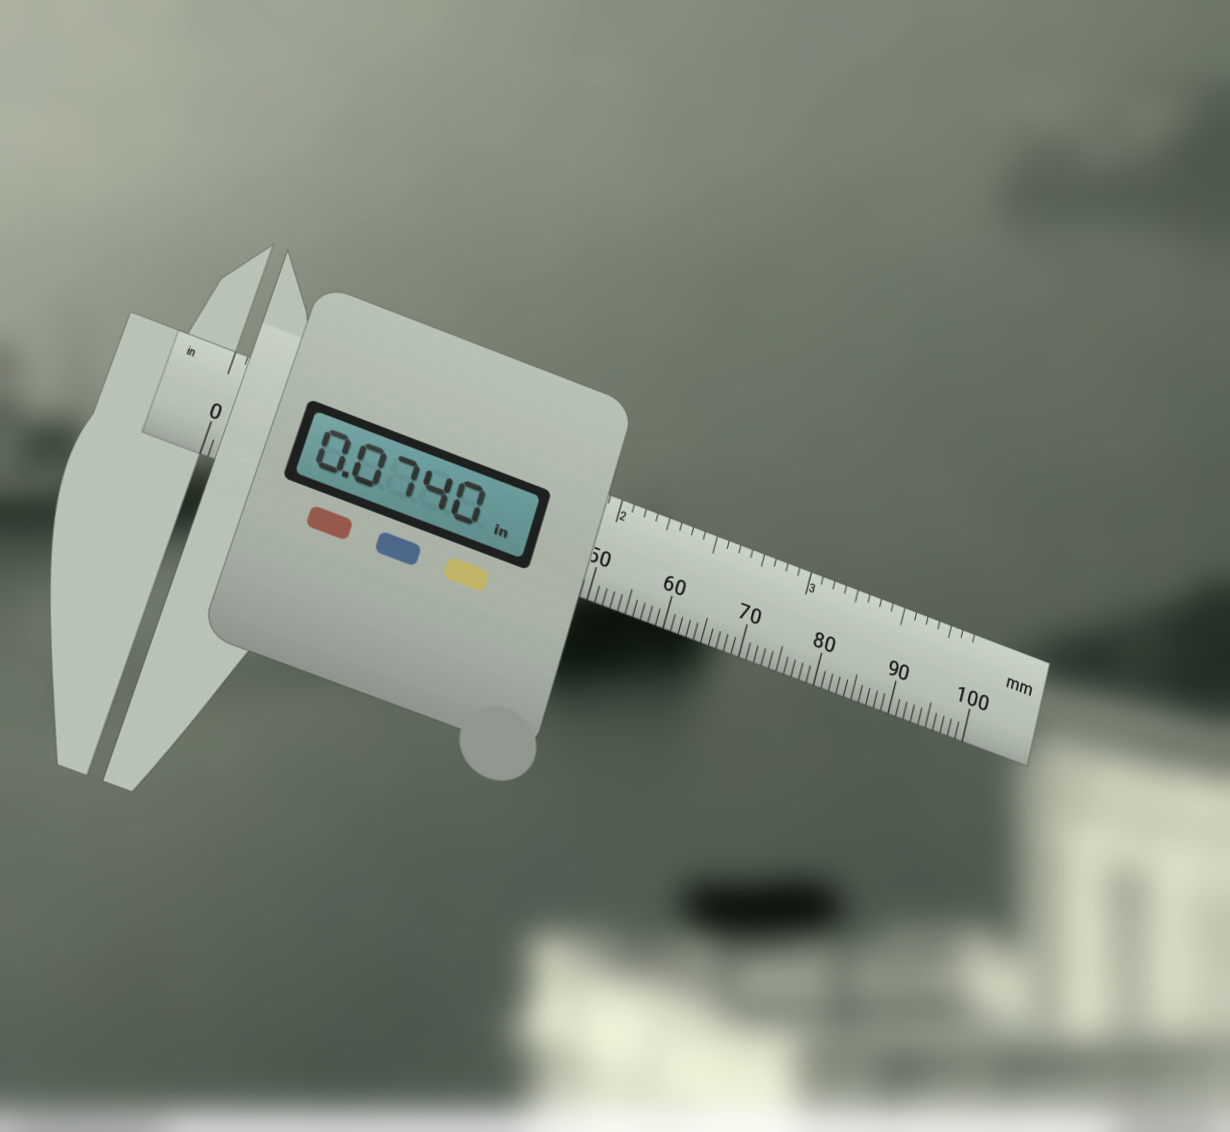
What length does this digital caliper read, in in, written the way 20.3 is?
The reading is 0.0740
